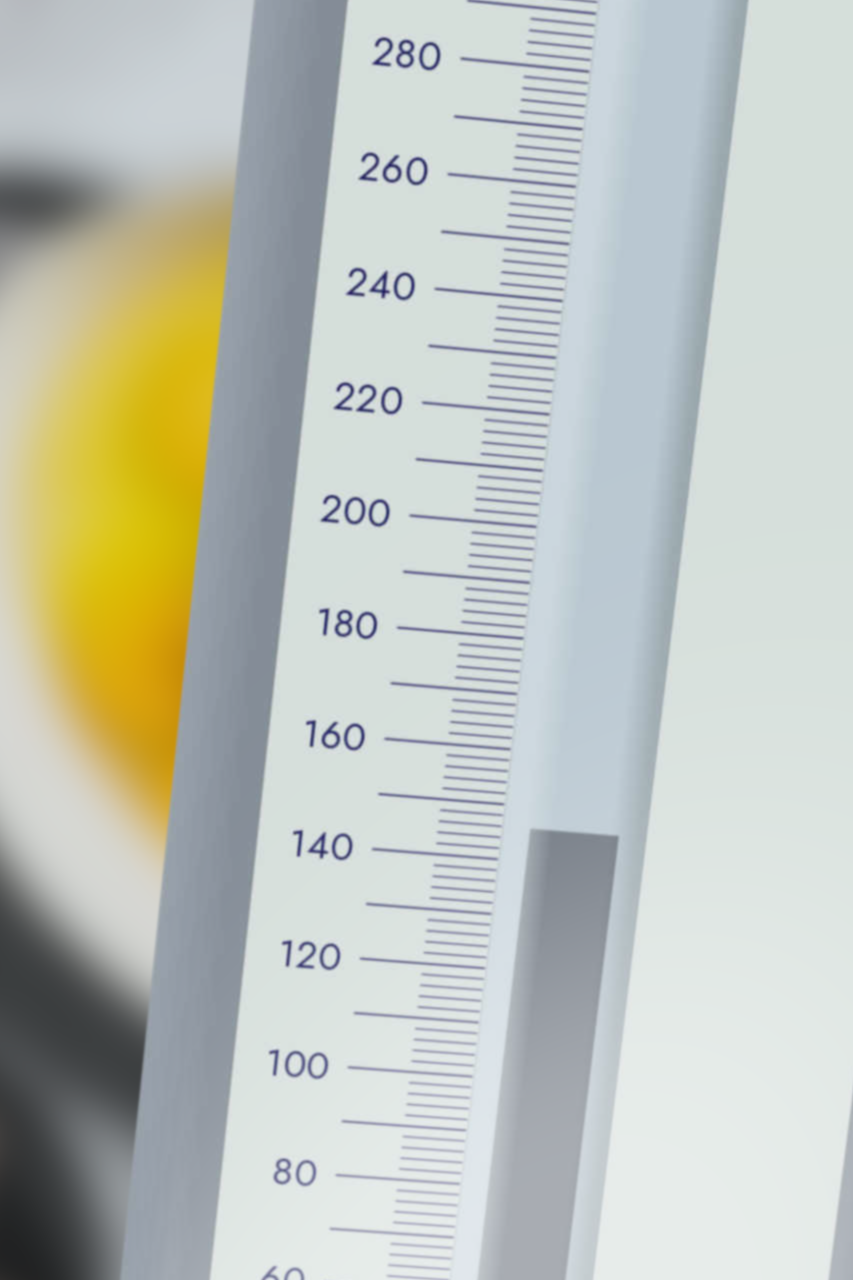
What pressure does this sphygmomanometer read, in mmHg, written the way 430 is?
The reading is 146
